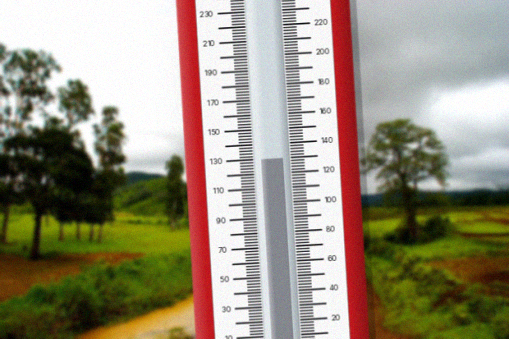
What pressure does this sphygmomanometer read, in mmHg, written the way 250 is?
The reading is 130
